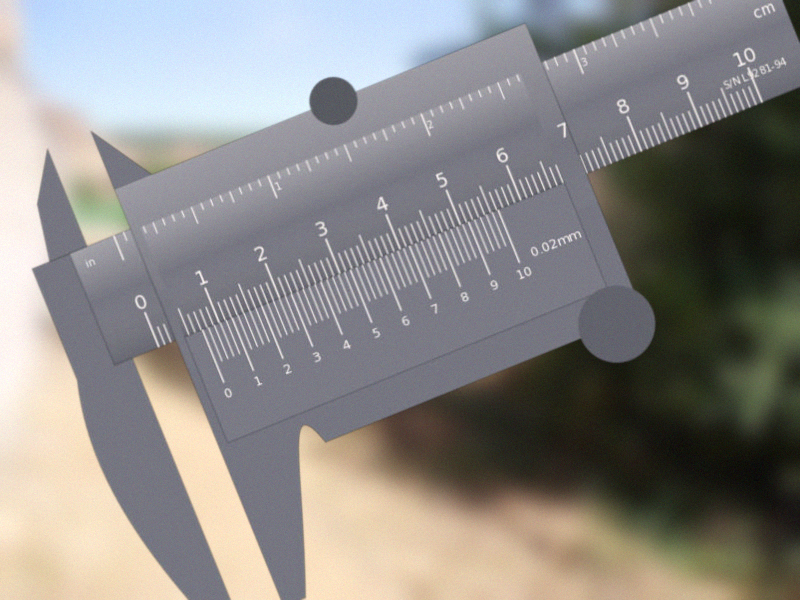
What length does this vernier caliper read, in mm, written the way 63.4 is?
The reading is 7.2
